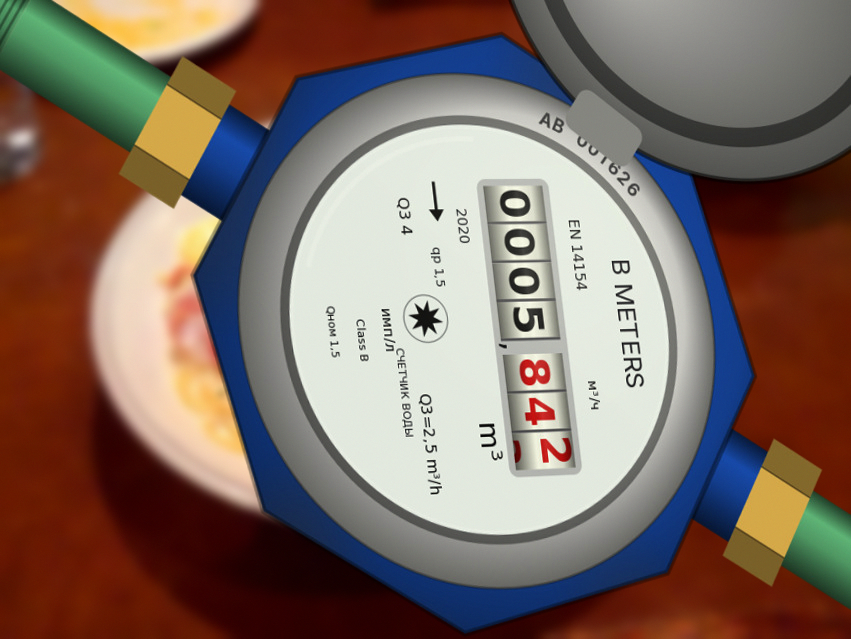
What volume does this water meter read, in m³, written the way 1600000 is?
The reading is 5.842
